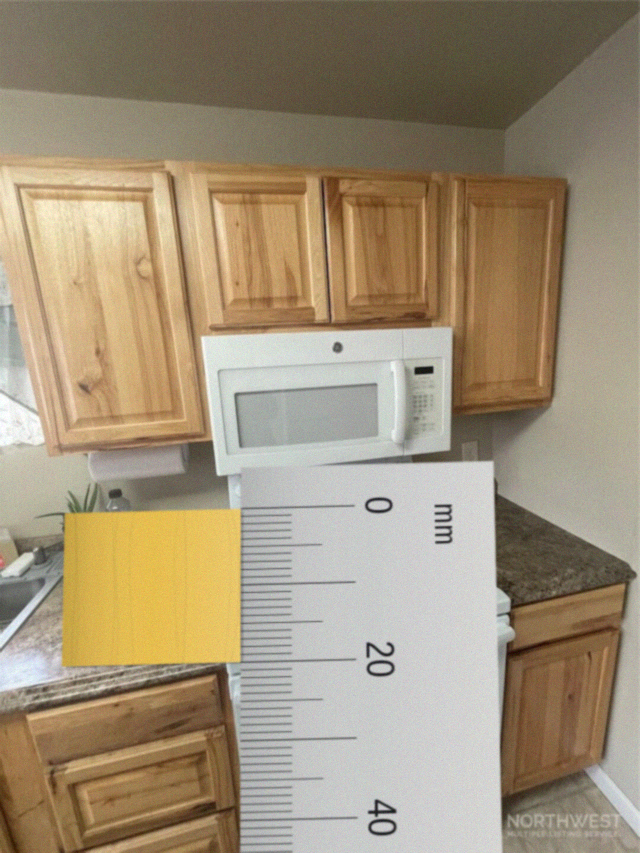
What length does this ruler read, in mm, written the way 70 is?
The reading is 20
